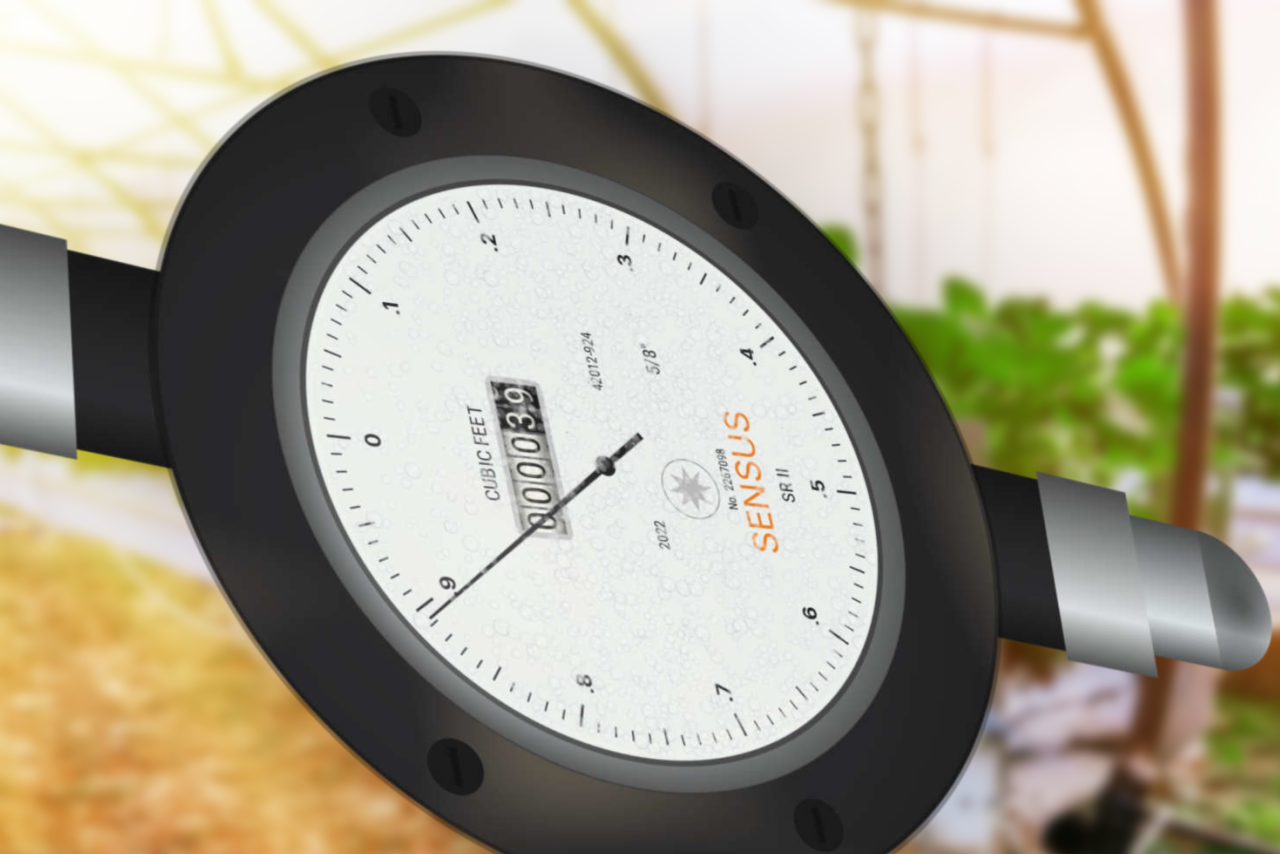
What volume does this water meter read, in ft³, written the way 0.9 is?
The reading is 38.89
